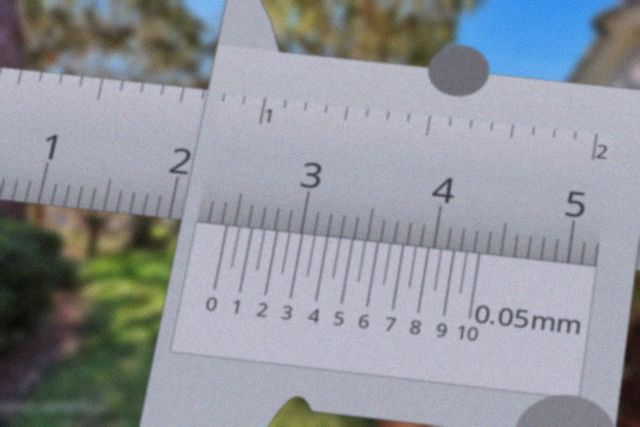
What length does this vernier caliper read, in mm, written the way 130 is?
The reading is 24.4
